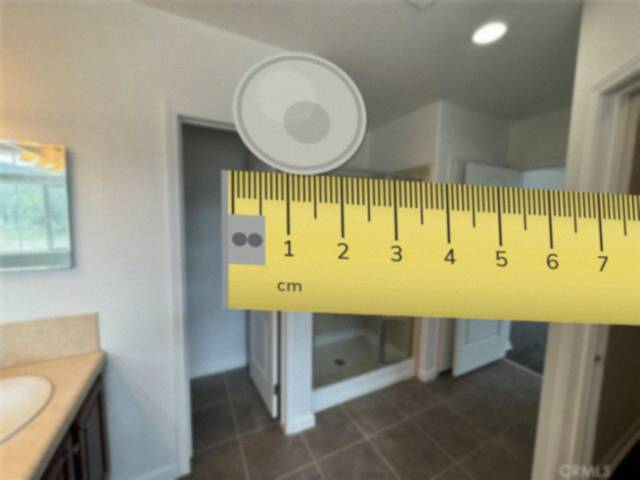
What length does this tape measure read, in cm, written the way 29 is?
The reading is 2.5
